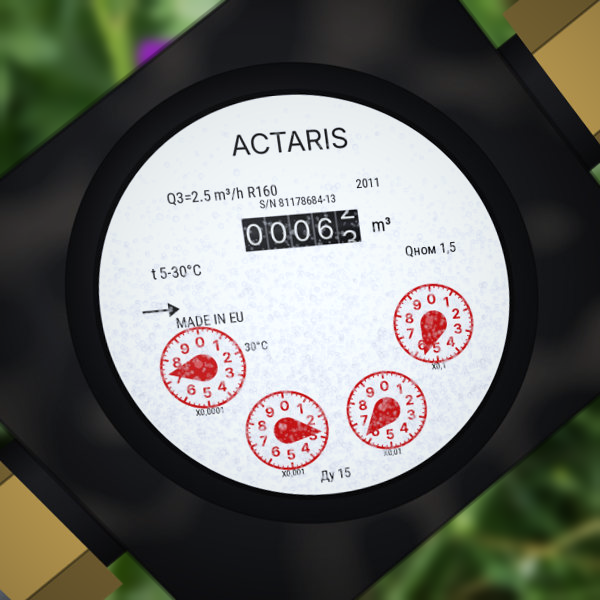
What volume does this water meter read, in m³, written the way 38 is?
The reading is 62.5627
